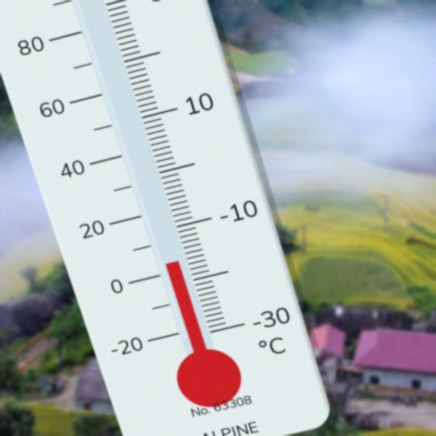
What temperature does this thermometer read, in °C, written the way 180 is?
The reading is -16
